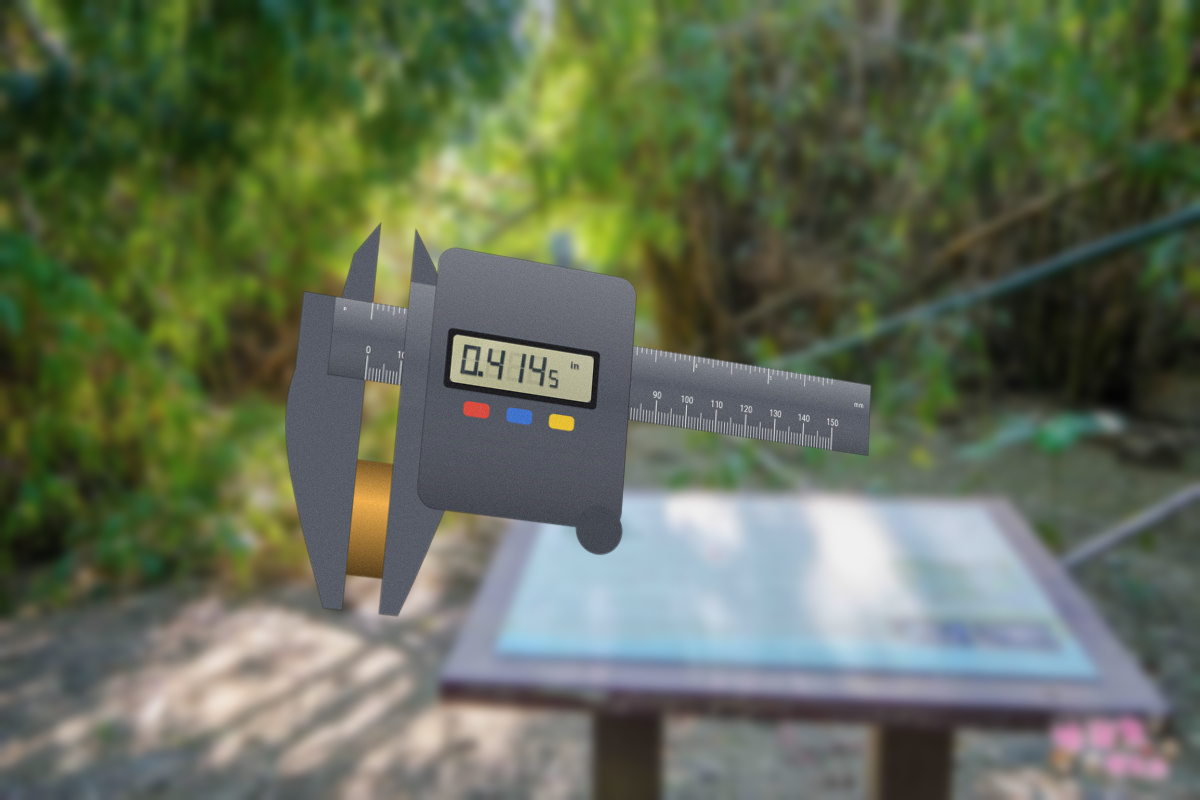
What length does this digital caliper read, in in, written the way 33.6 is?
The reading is 0.4145
